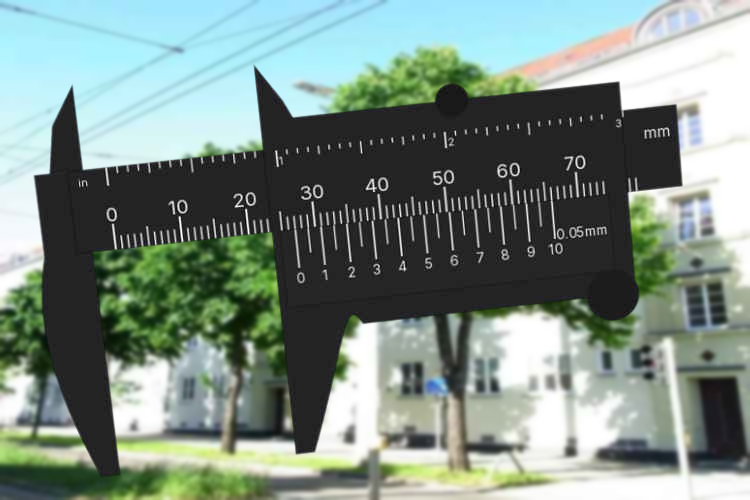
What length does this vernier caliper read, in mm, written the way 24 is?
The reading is 27.0
